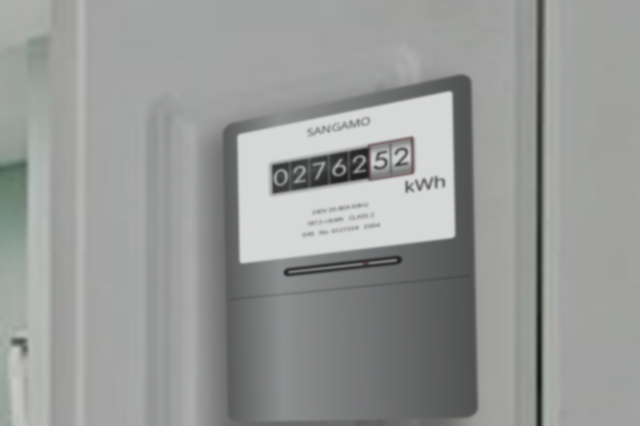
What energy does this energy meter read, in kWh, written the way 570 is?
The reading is 2762.52
